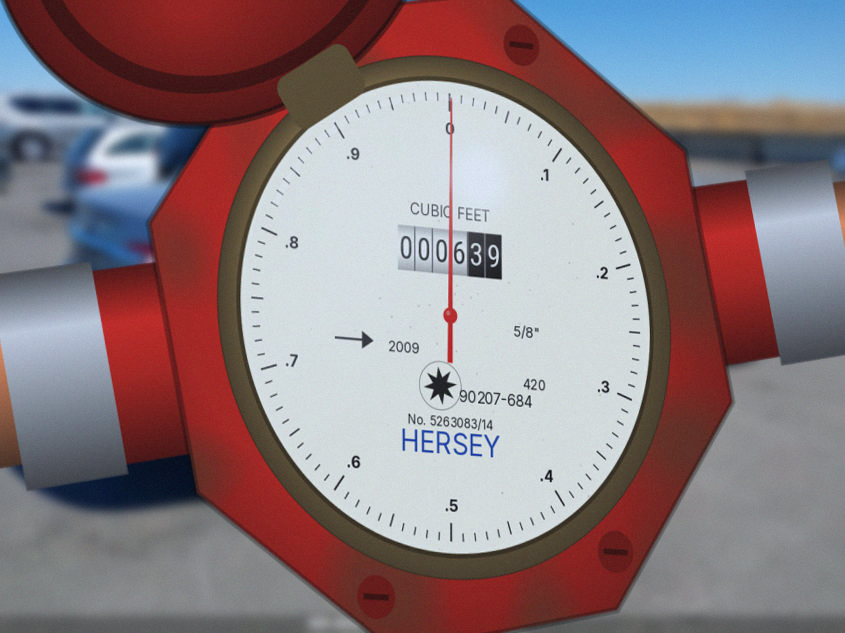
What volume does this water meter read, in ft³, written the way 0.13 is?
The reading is 639.00
